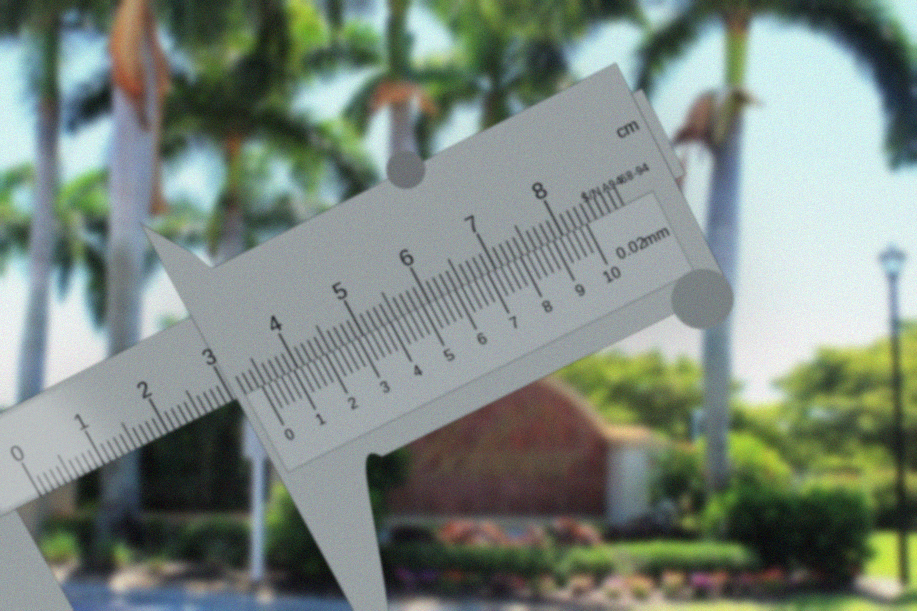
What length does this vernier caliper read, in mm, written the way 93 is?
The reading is 34.5
